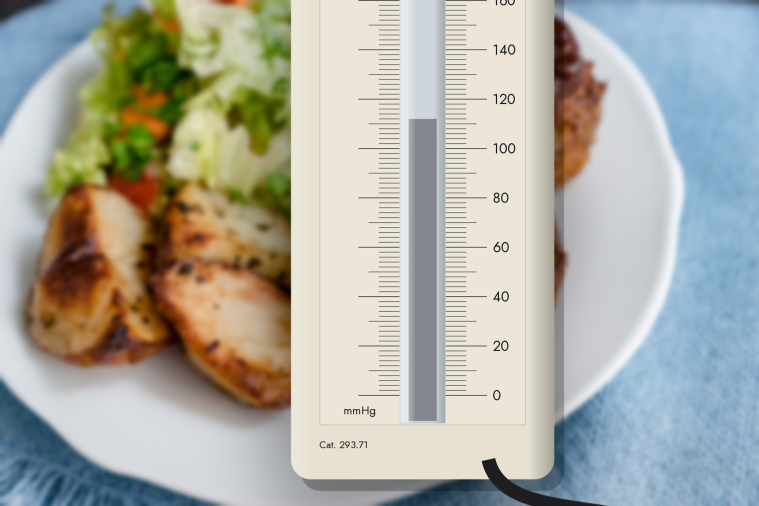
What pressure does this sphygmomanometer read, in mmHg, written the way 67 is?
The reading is 112
